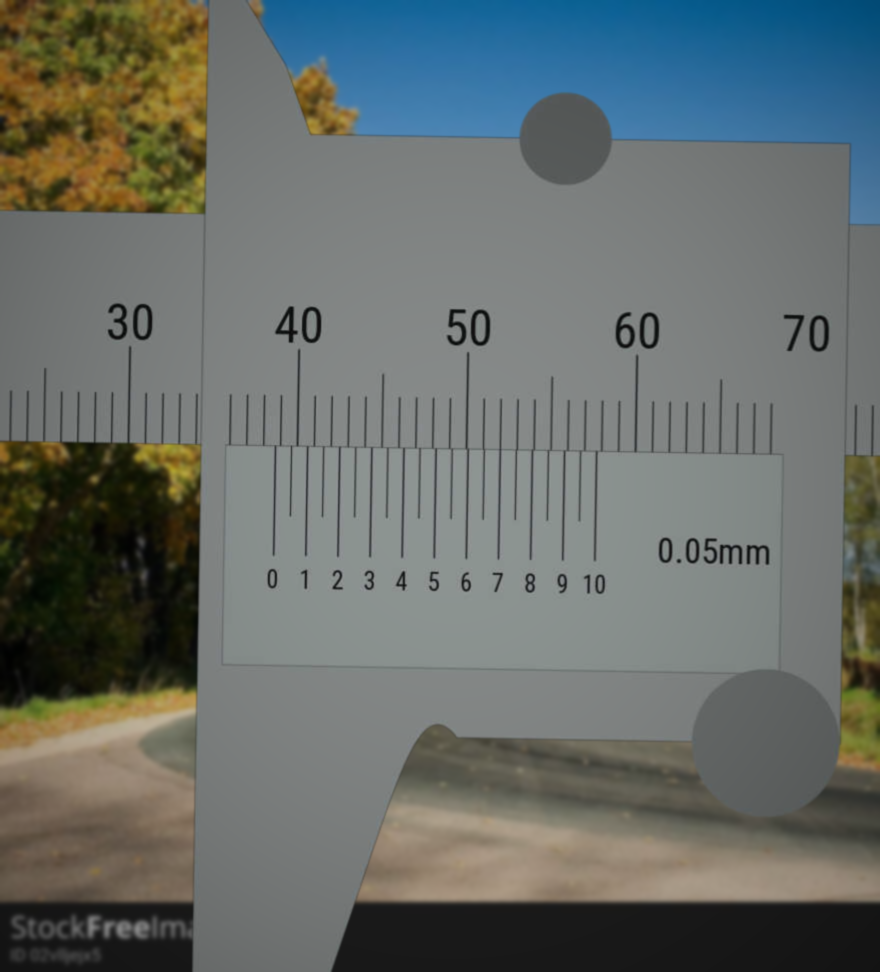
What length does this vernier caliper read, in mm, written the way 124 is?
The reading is 38.7
